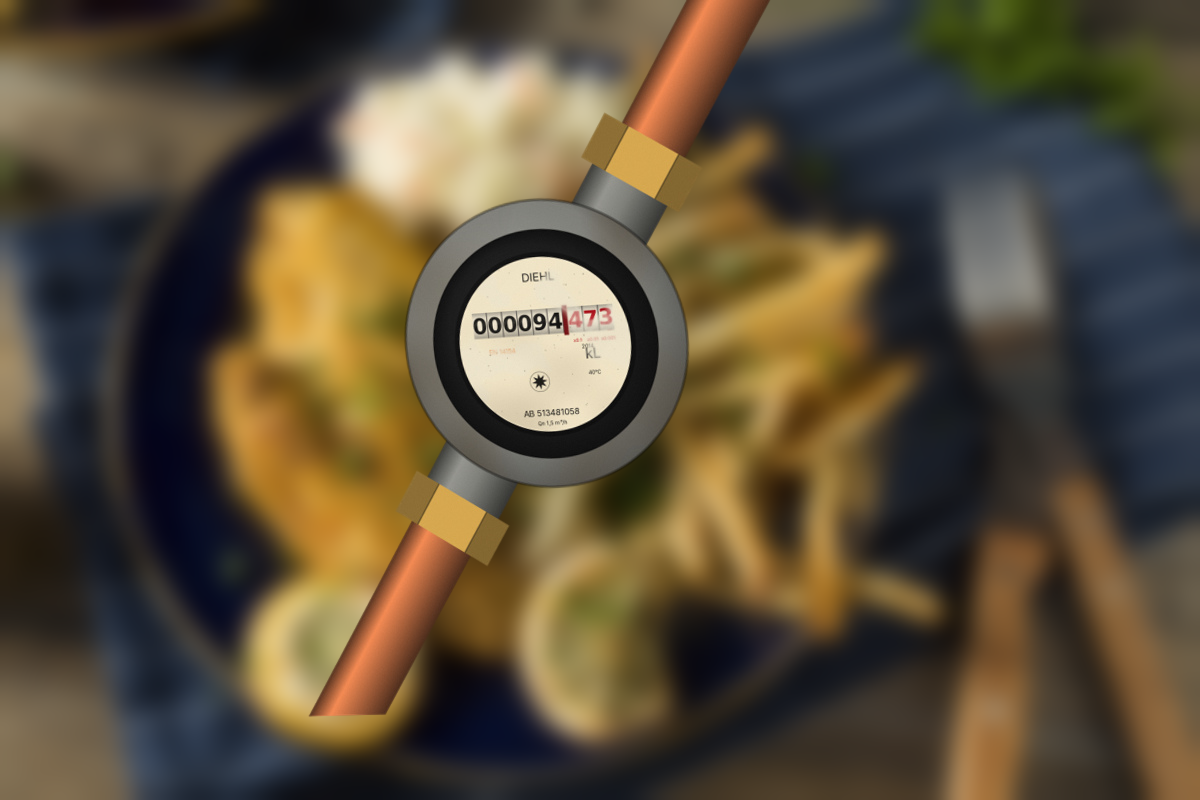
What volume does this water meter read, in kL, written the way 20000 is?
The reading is 94.473
